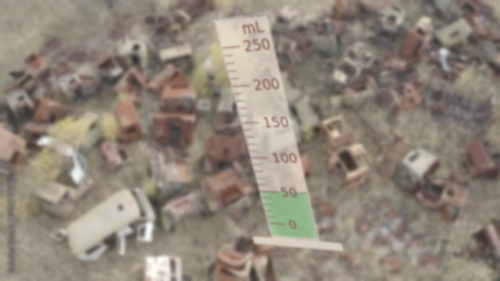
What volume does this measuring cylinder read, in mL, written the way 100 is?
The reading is 50
